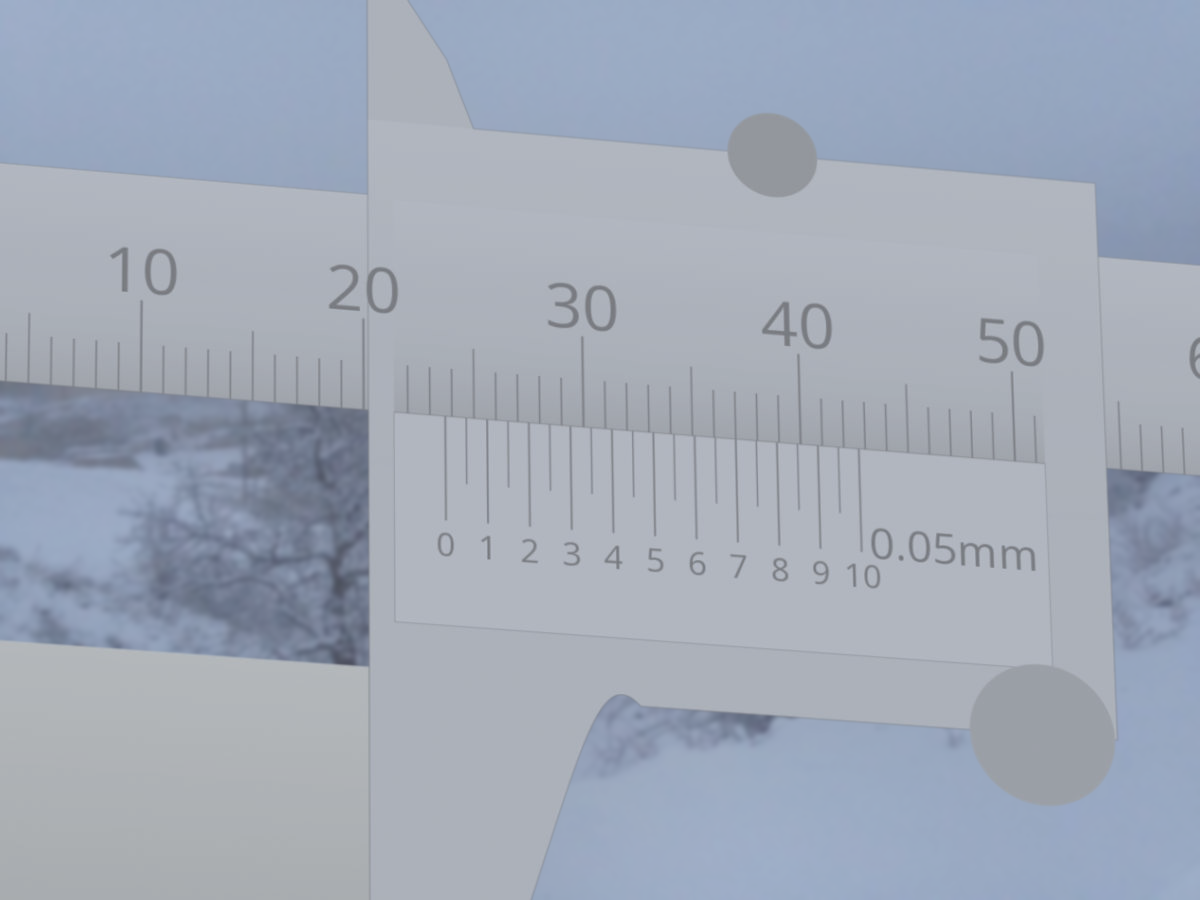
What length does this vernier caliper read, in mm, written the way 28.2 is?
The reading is 23.7
